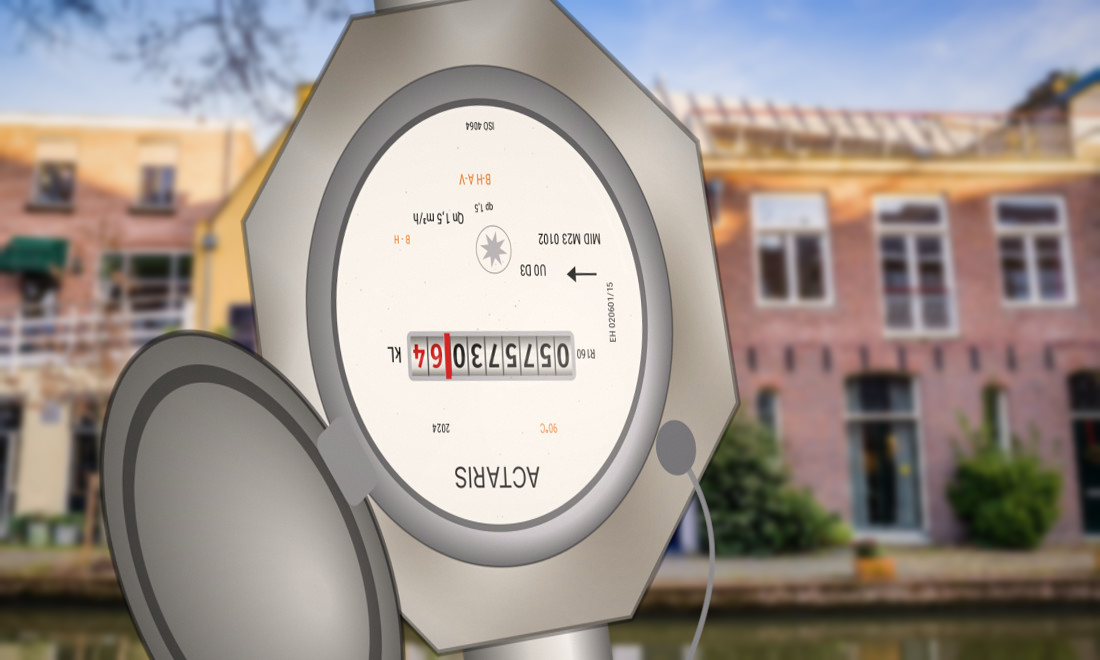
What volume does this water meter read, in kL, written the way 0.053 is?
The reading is 575730.64
